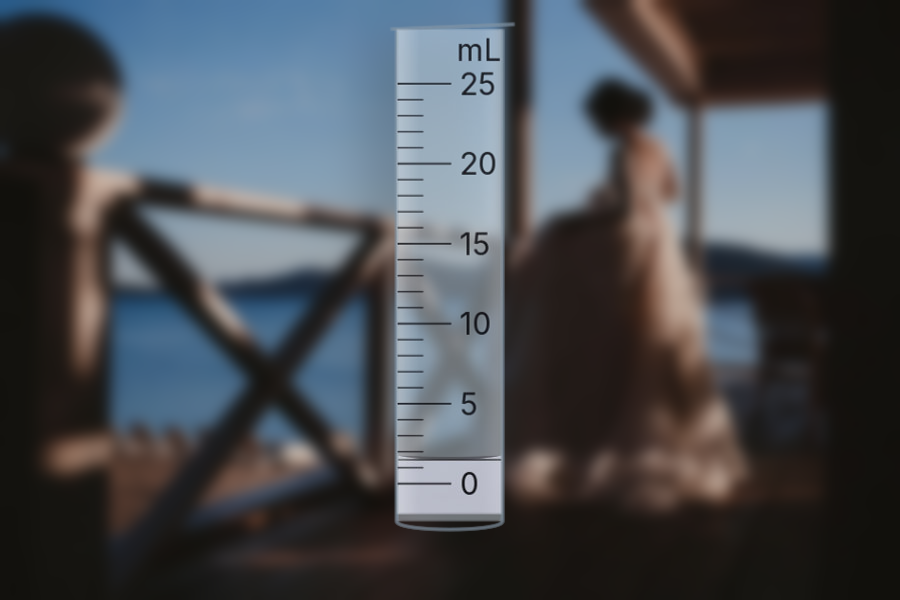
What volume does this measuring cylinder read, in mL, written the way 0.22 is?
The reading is 1.5
